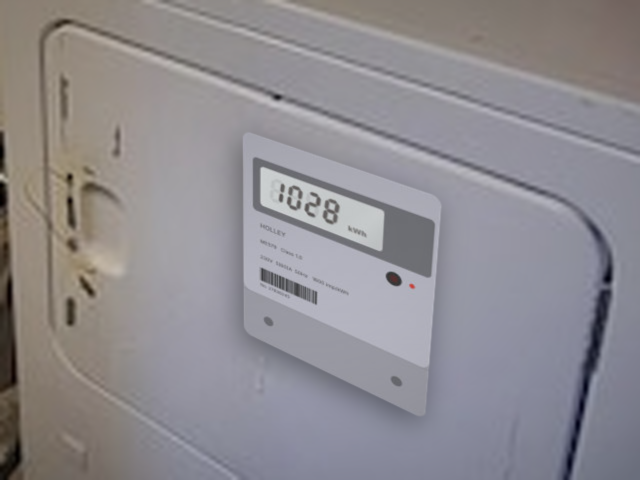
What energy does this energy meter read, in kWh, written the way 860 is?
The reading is 1028
